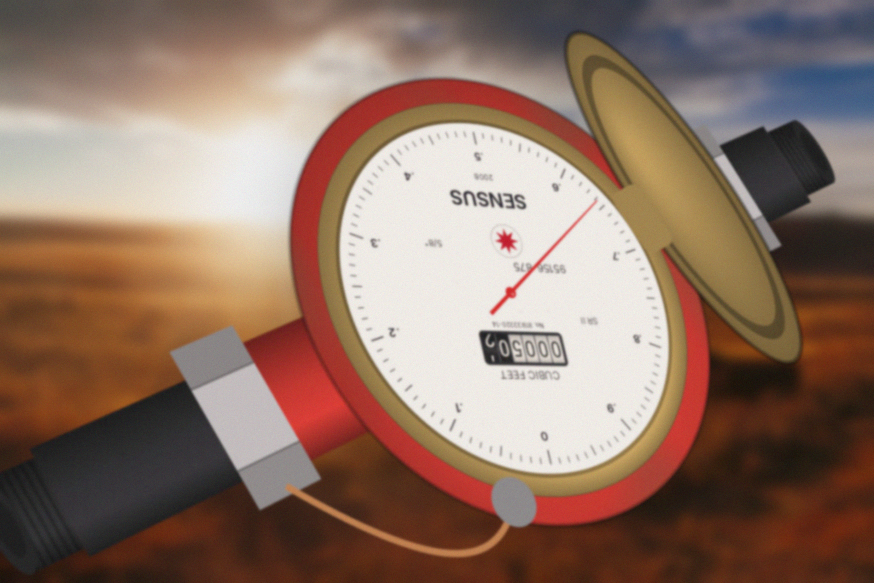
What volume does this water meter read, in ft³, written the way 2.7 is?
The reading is 501.64
